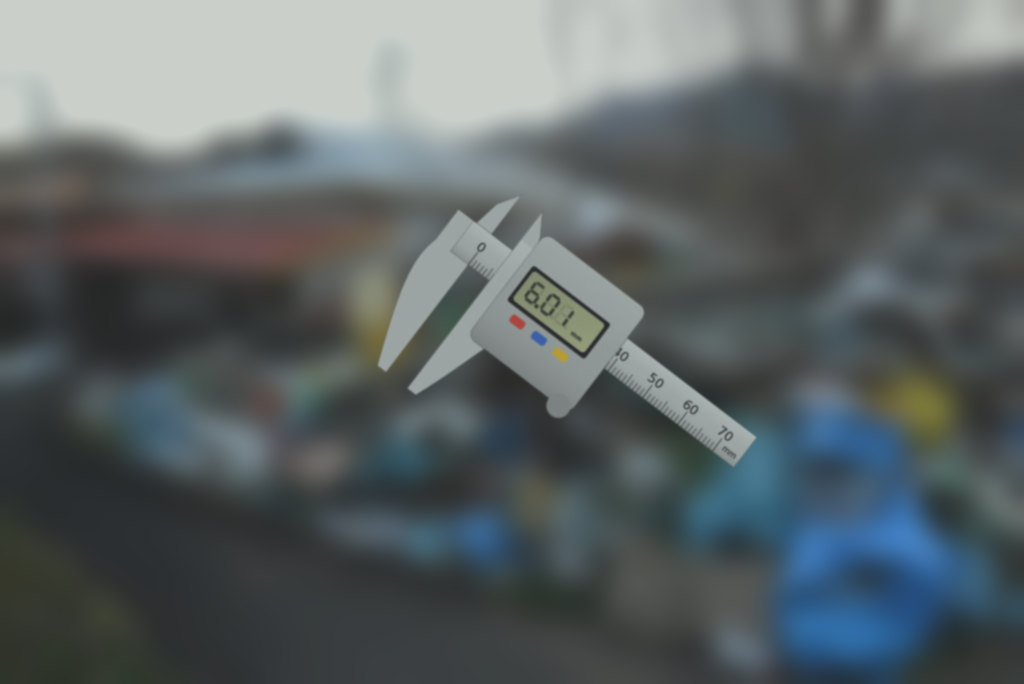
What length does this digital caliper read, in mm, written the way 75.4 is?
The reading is 6.01
